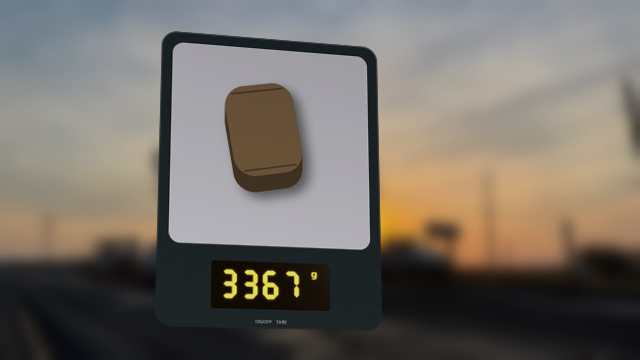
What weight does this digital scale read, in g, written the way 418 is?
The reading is 3367
